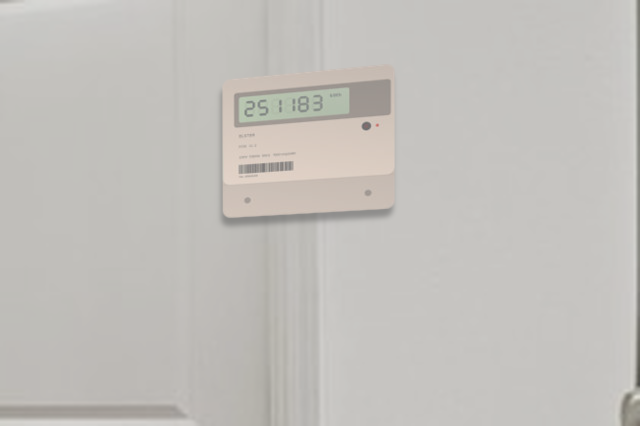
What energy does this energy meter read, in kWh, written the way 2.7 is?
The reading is 251183
